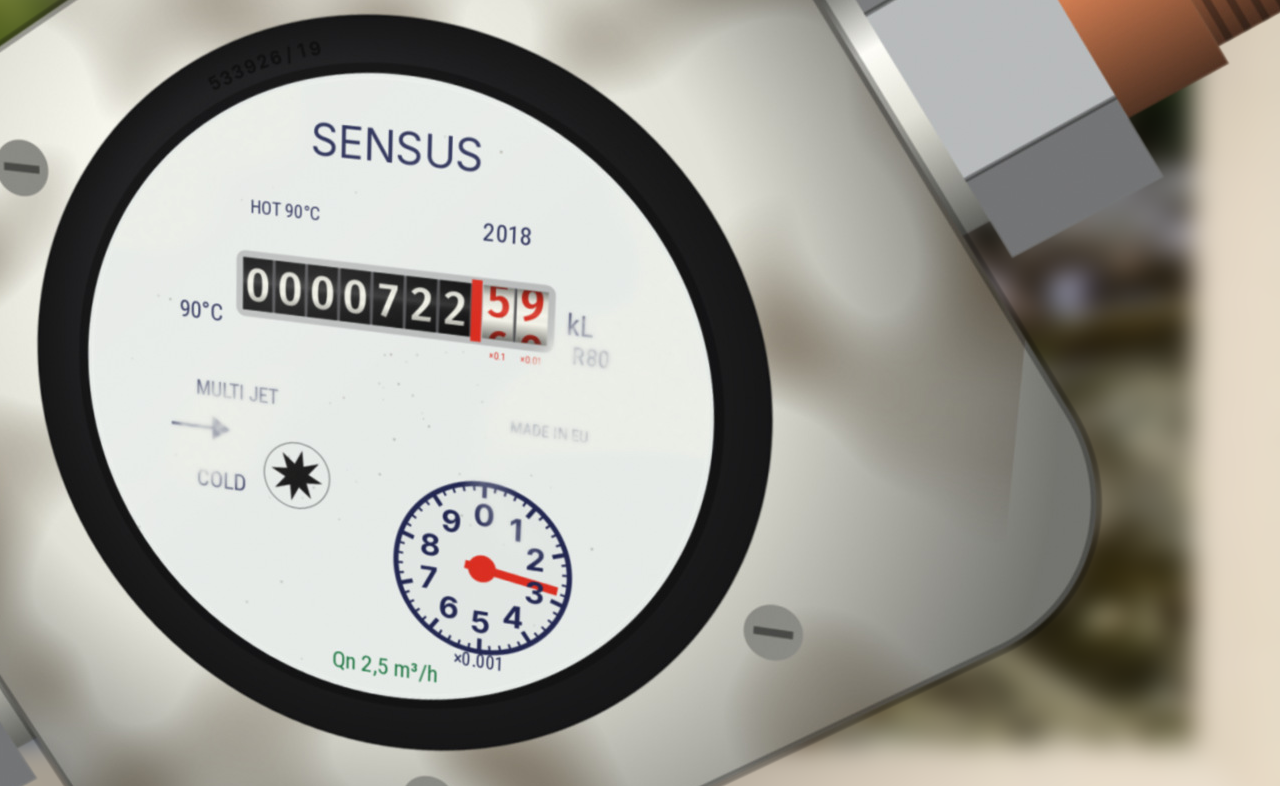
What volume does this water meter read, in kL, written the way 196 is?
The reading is 722.592
